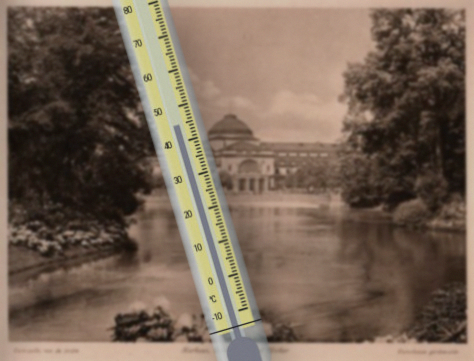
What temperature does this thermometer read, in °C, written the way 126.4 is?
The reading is 45
